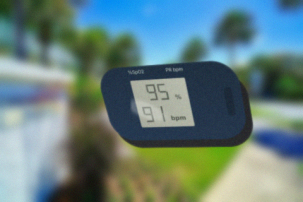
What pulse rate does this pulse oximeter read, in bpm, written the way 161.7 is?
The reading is 91
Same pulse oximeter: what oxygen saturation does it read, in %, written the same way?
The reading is 95
